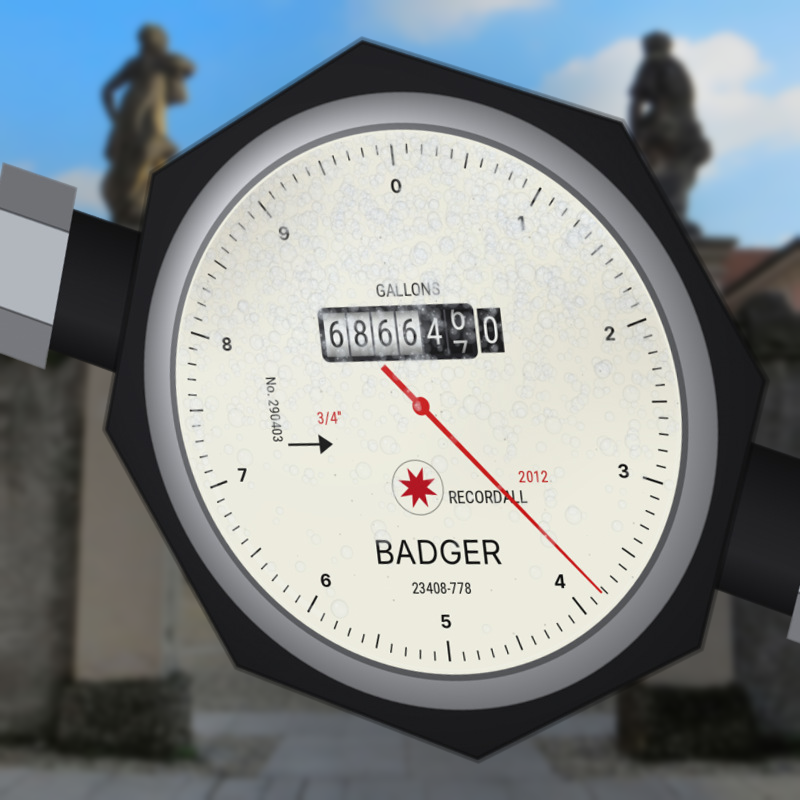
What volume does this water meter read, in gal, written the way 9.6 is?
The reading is 6866463.8
